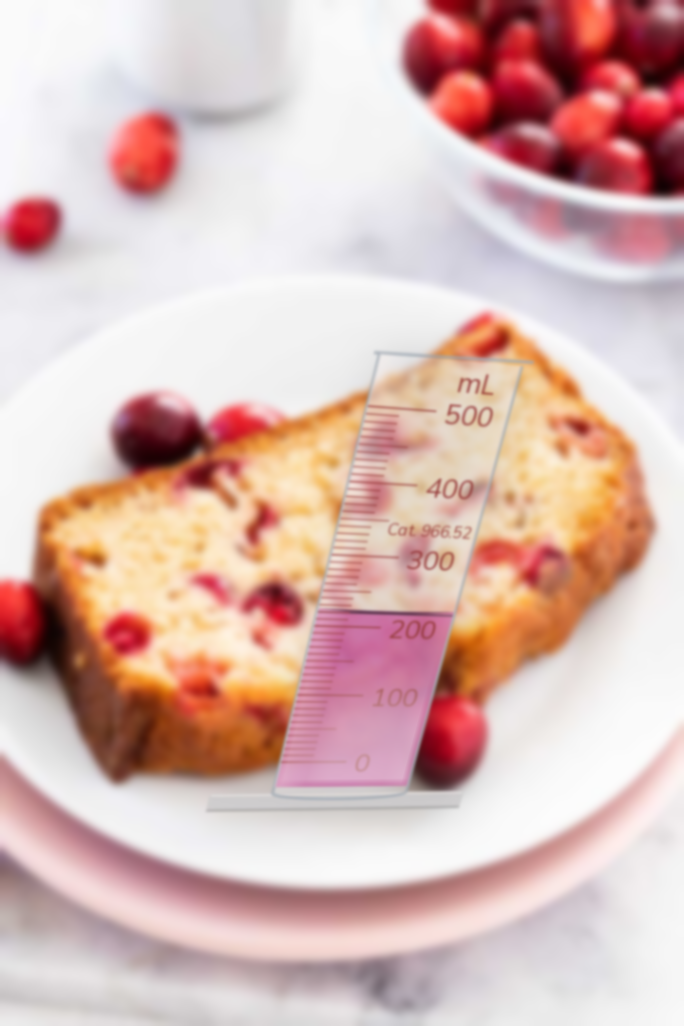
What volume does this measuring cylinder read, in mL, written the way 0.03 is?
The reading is 220
